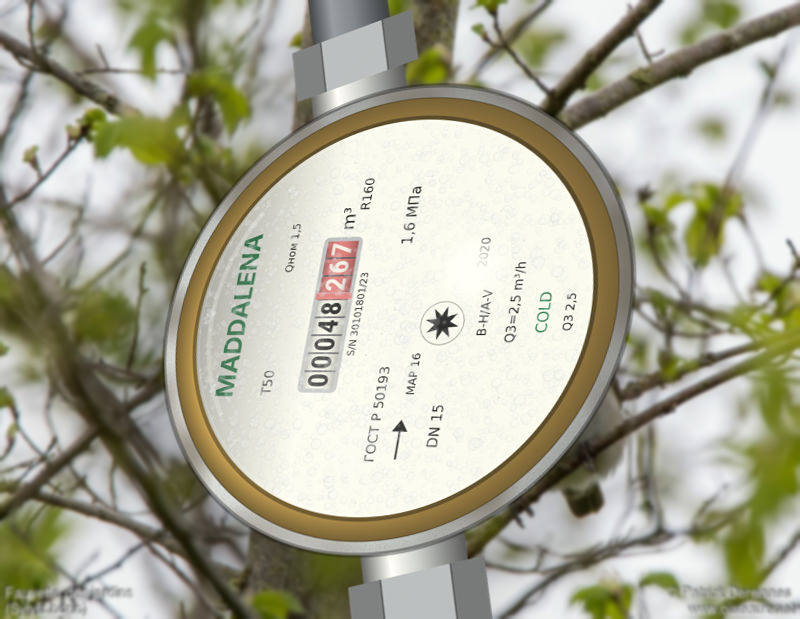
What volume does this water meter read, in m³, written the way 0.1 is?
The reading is 48.267
